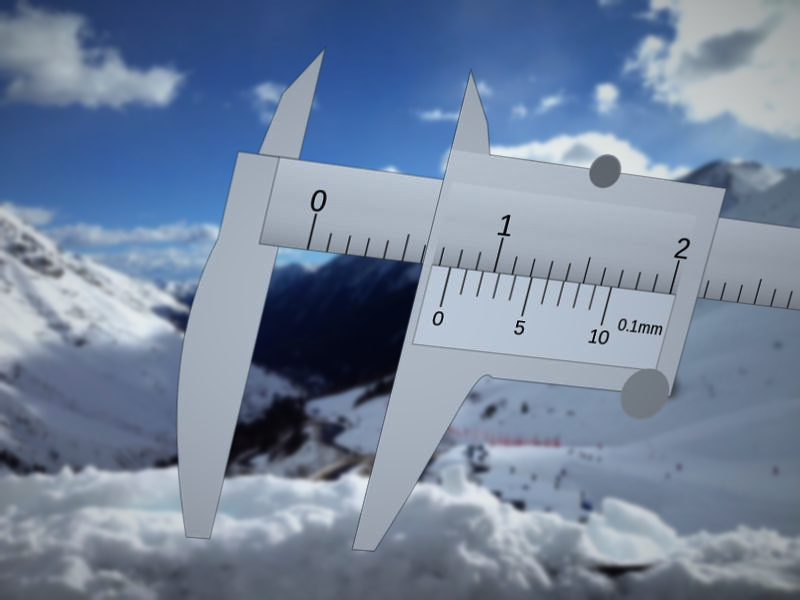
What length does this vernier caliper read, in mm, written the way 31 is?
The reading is 7.6
